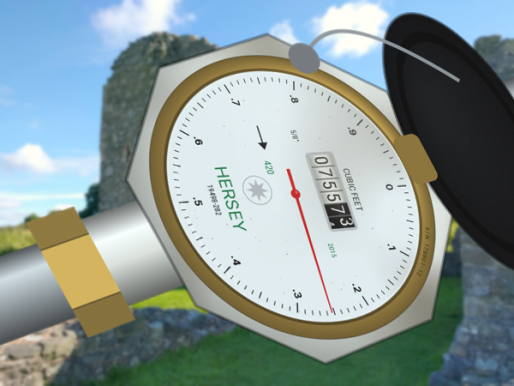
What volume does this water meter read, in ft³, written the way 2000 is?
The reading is 75573.25
